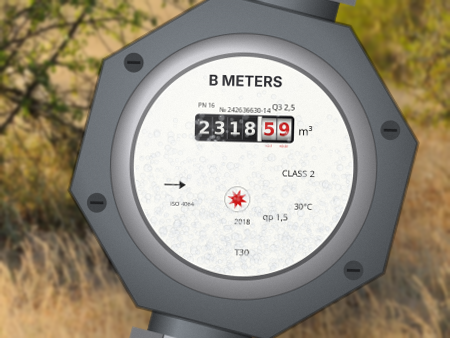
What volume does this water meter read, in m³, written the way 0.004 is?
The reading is 2318.59
